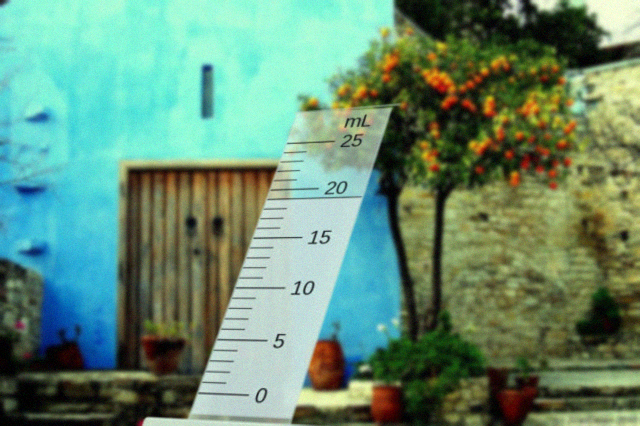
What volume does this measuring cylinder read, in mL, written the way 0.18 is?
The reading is 19
